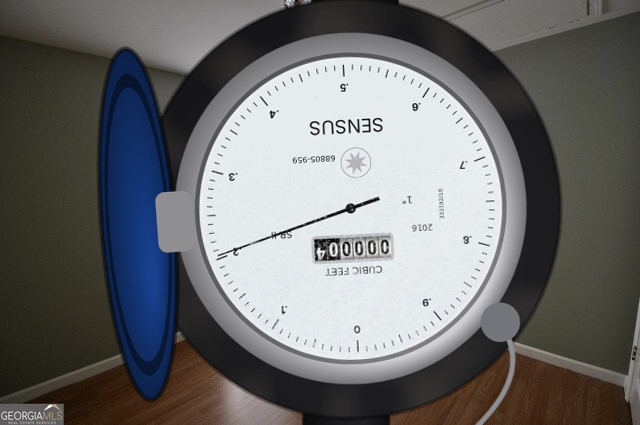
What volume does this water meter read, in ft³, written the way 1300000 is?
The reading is 4.20
